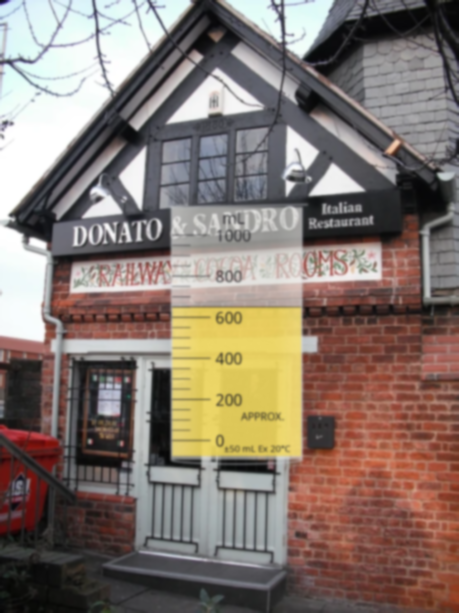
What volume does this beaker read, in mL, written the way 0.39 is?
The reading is 650
